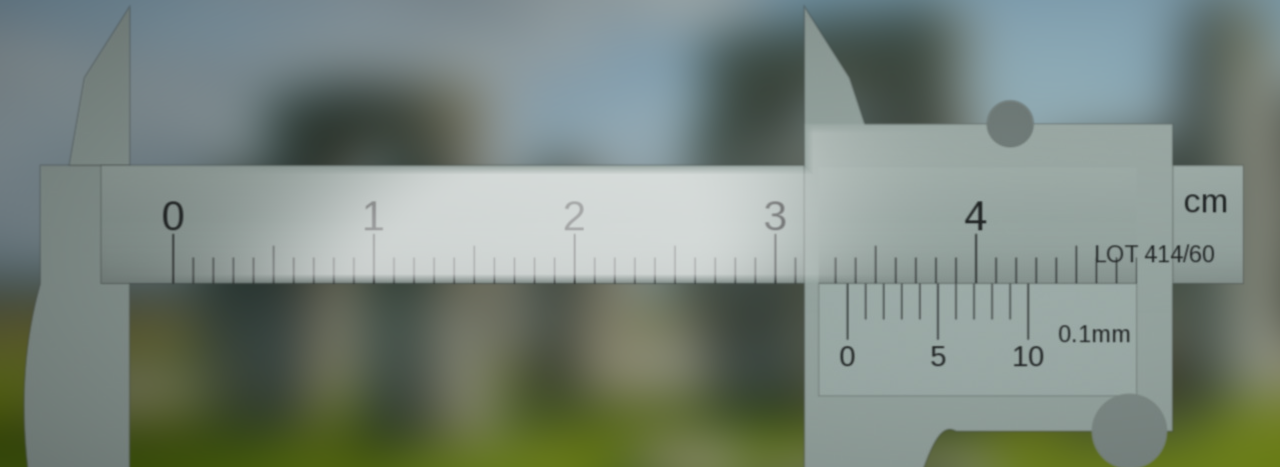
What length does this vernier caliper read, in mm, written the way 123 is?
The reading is 33.6
